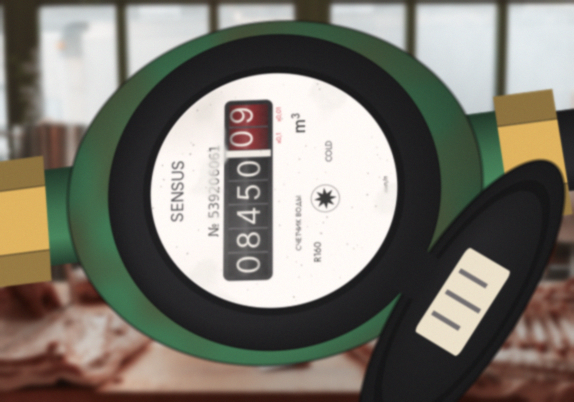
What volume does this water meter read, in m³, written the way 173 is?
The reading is 8450.09
